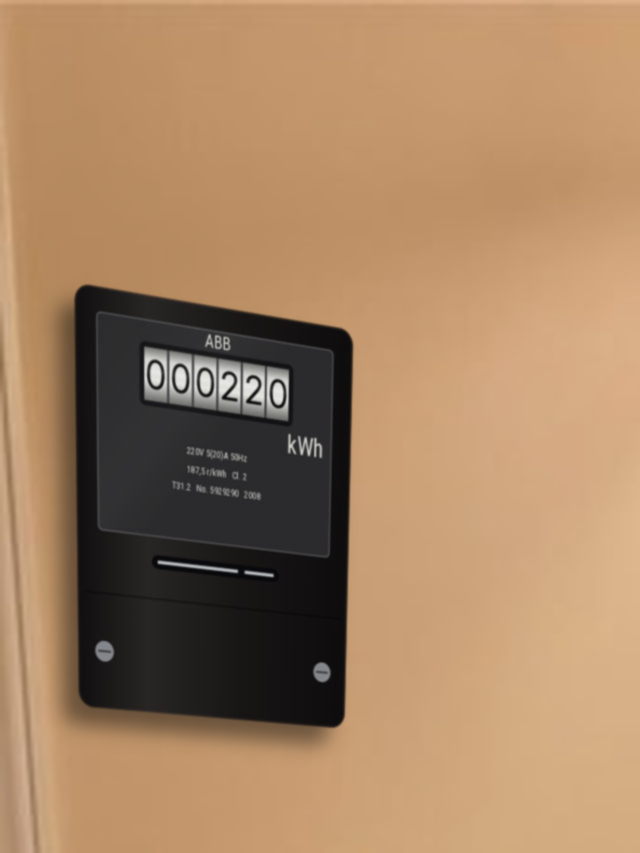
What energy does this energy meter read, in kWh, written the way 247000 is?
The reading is 220
